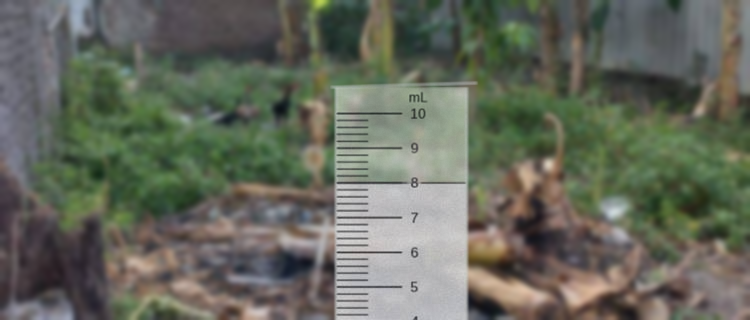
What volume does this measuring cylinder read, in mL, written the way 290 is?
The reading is 8
